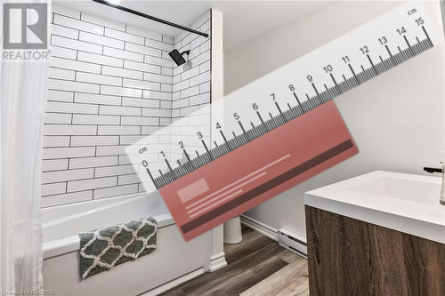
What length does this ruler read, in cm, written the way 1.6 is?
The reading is 9.5
